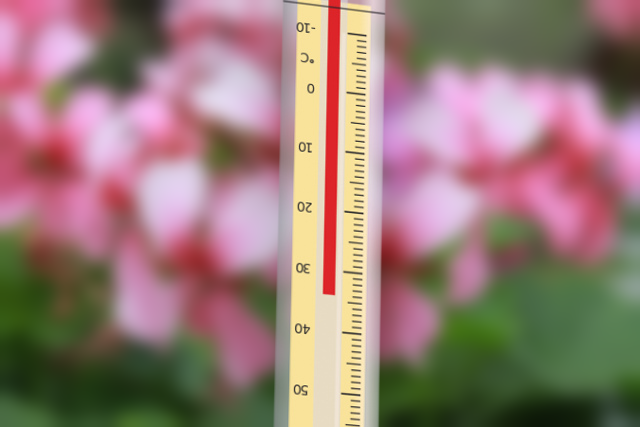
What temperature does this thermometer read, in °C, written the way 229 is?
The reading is 34
